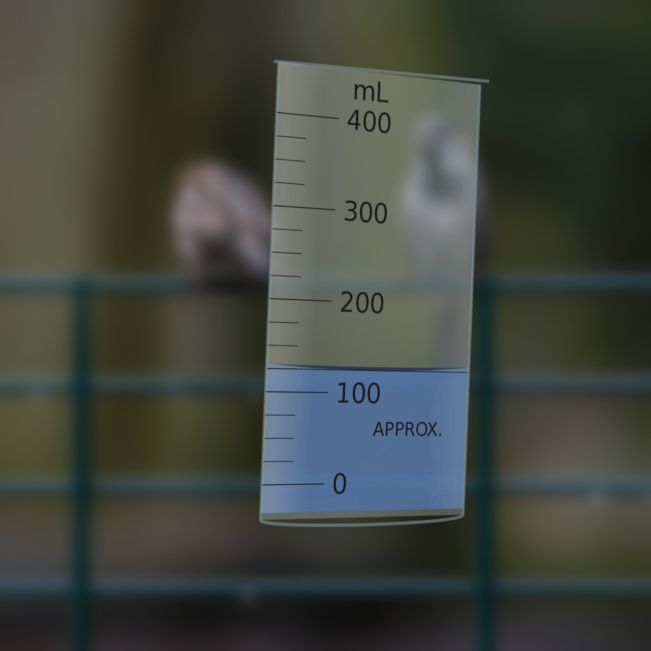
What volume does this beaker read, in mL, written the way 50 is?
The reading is 125
